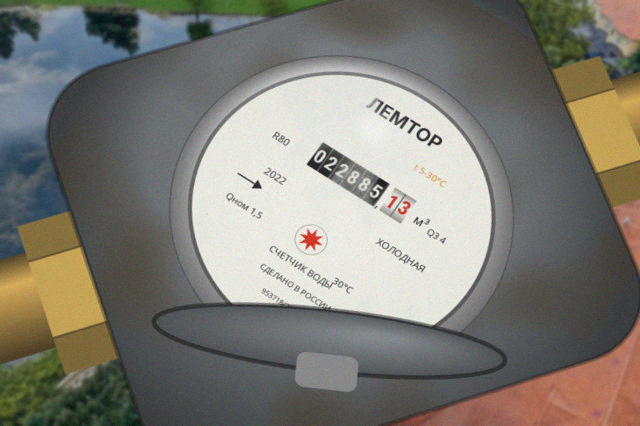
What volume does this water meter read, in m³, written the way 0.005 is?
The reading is 22885.13
